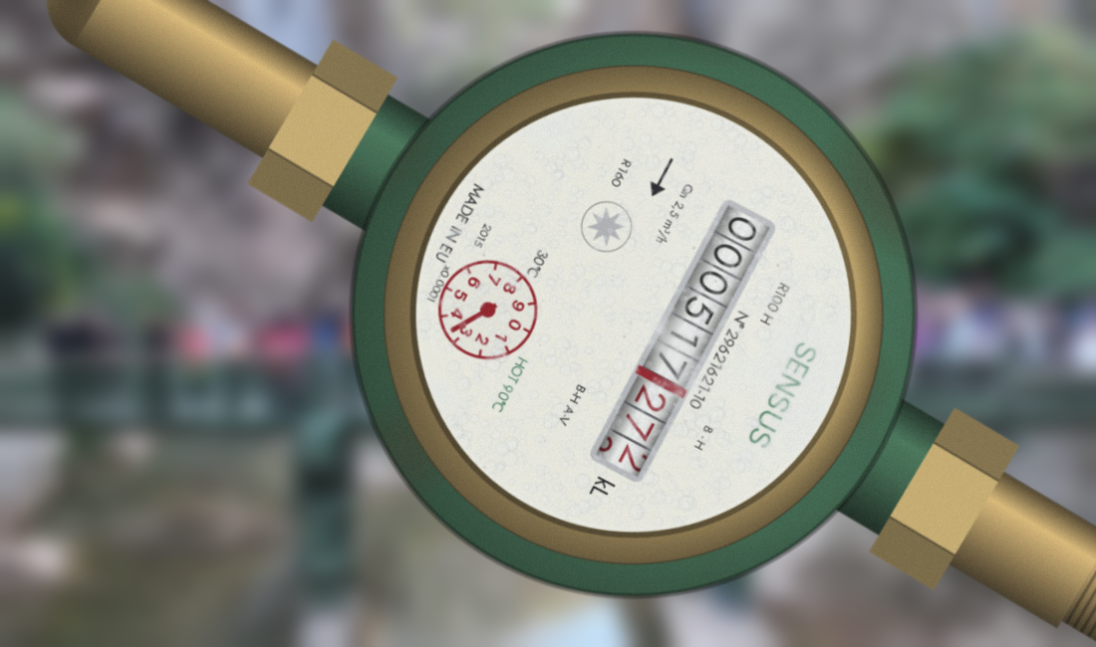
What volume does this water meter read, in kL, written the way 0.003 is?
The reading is 517.2723
